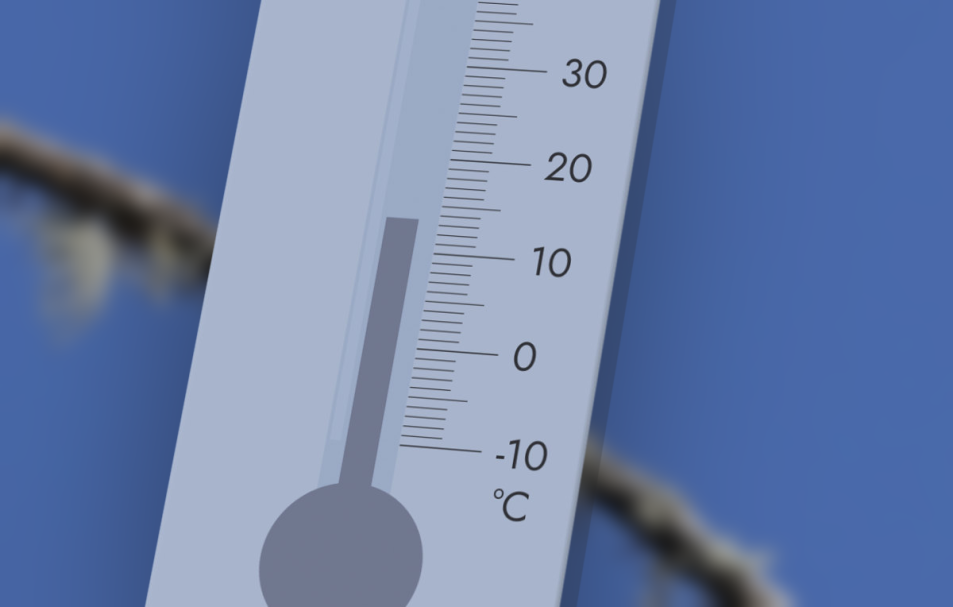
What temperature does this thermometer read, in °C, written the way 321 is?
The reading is 13.5
